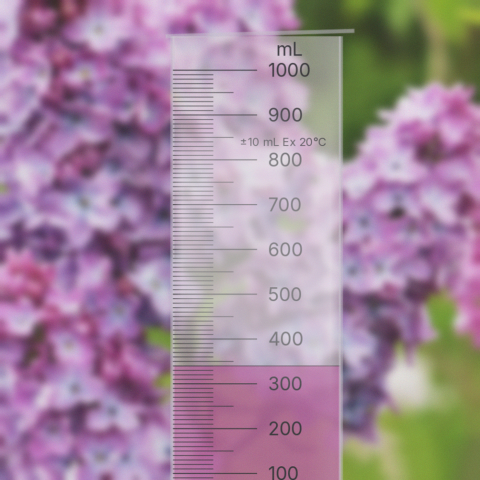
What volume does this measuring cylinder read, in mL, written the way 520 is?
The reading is 340
